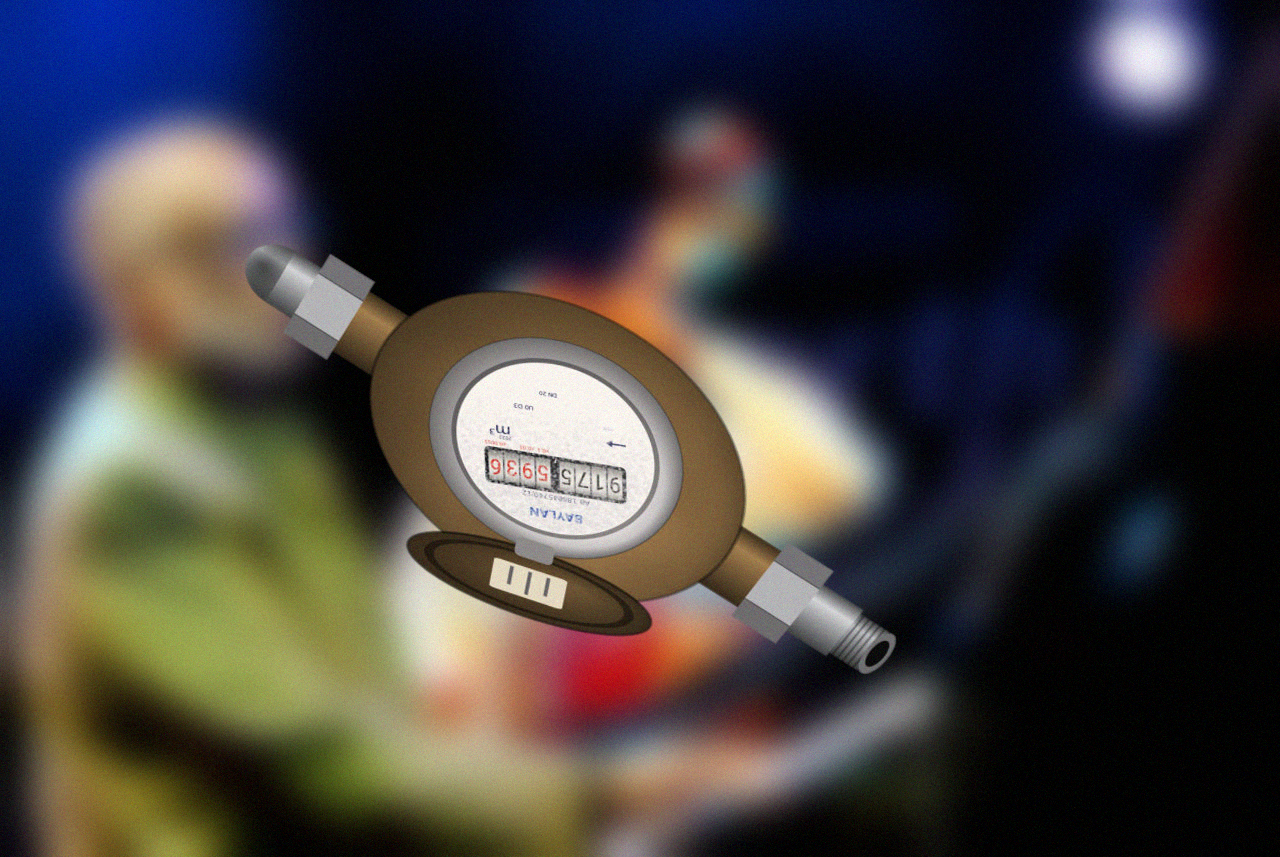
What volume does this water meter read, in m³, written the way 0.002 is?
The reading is 9175.5936
